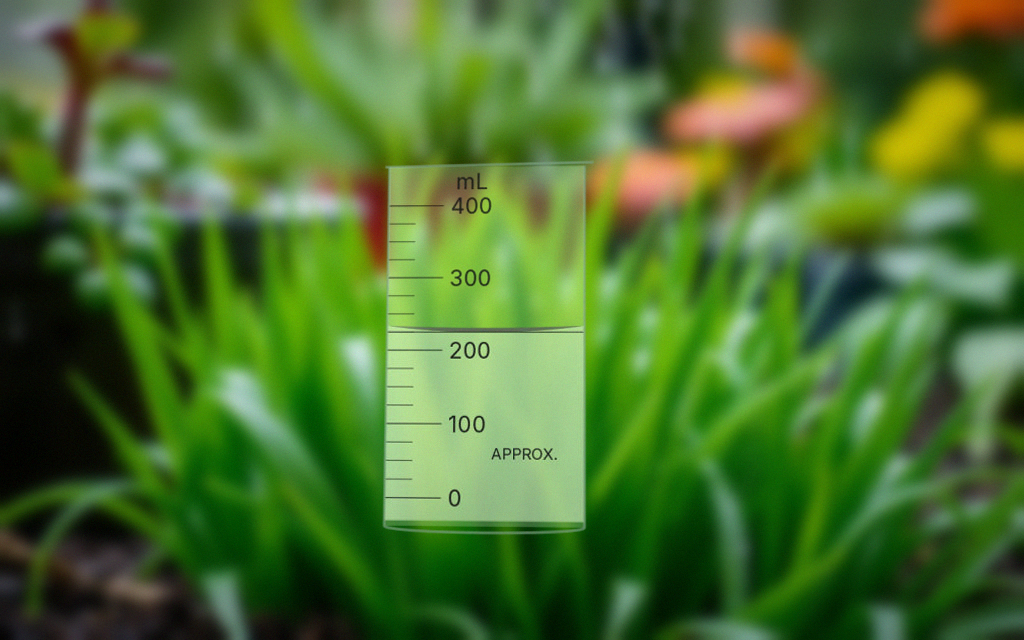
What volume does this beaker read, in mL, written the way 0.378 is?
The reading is 225
